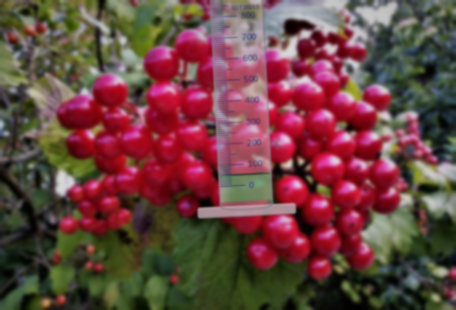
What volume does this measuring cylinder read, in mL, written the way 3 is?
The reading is 50
